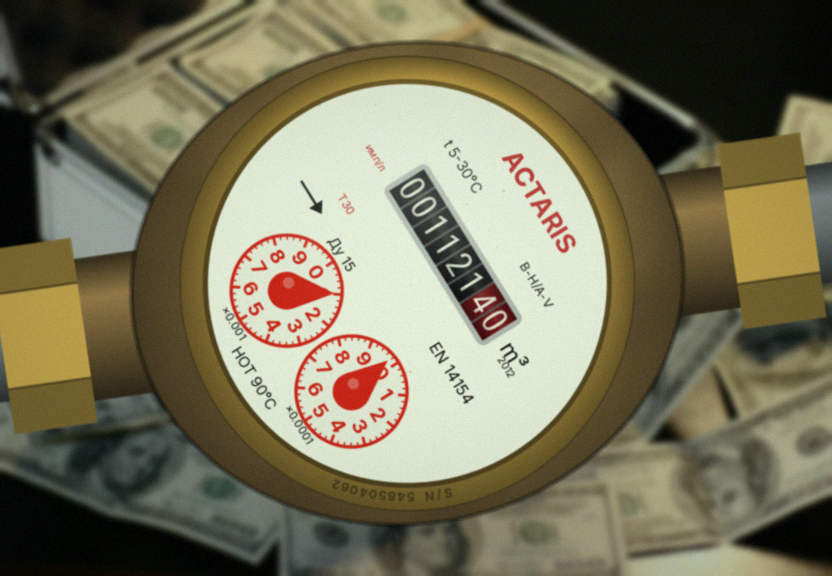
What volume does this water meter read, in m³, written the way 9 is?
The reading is 1121.4009
